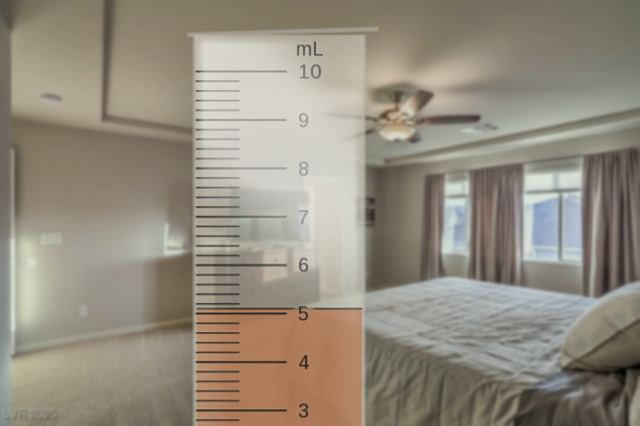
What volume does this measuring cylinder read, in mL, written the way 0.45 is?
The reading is 5.1
